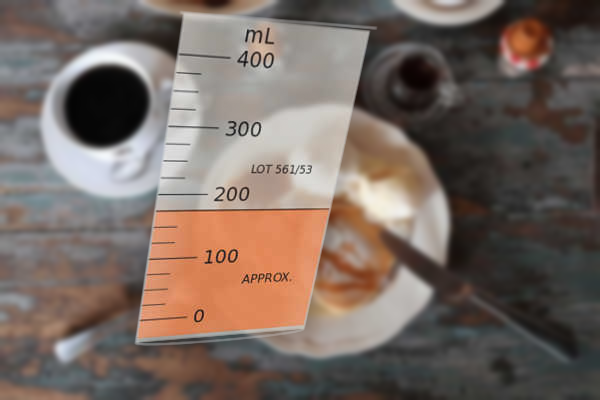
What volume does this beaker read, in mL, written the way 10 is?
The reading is 175
